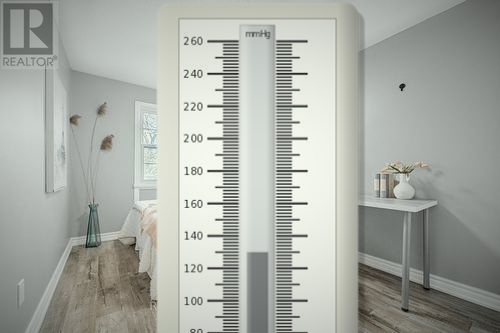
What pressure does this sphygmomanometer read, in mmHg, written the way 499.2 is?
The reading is 130
